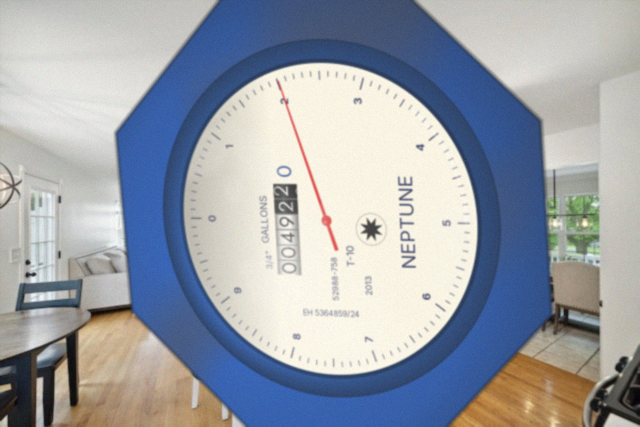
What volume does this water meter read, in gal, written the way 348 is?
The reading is 49222.0
